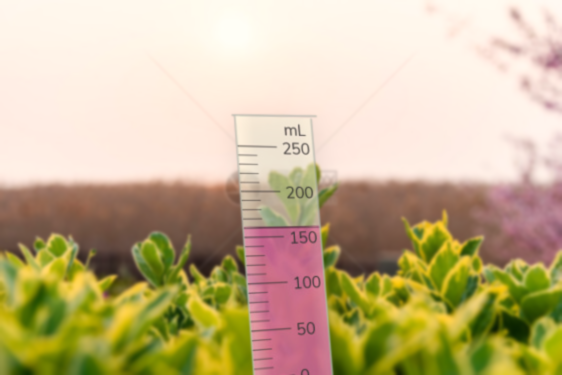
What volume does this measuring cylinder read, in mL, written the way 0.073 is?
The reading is 160
